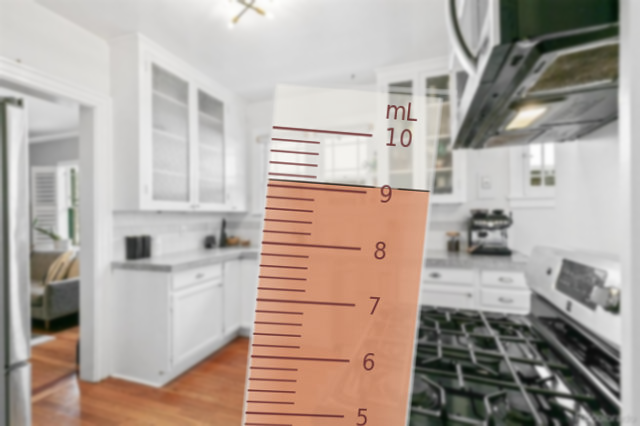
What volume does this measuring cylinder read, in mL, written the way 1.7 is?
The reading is 9.1
